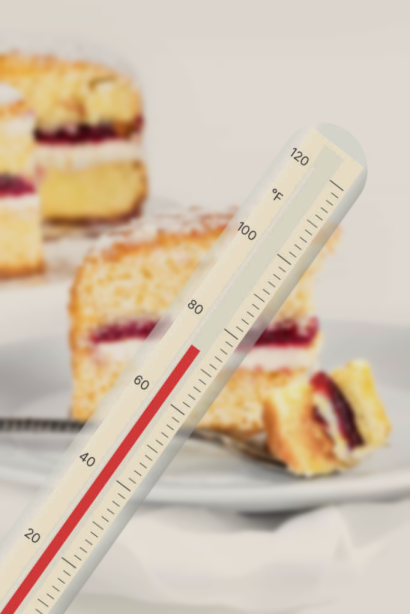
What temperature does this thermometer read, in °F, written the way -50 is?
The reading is 73
